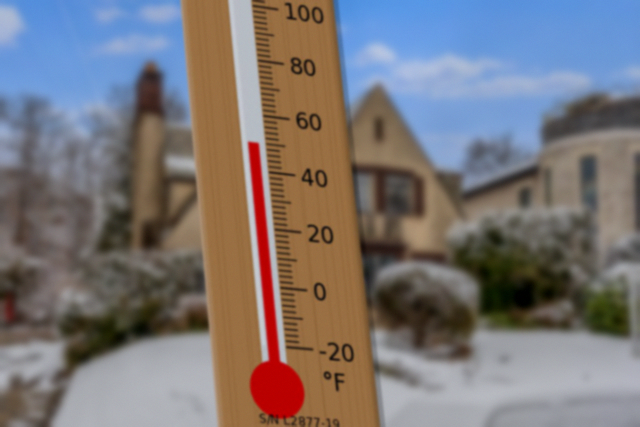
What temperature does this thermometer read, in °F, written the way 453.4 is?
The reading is 50
